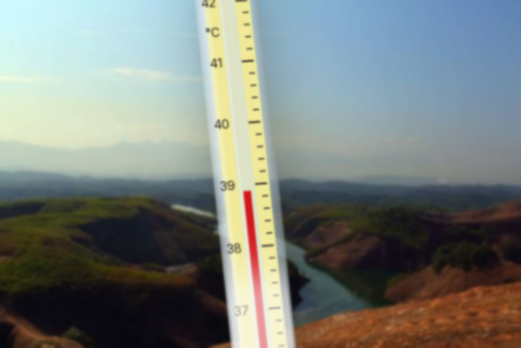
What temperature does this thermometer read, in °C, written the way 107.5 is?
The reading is 38.9
